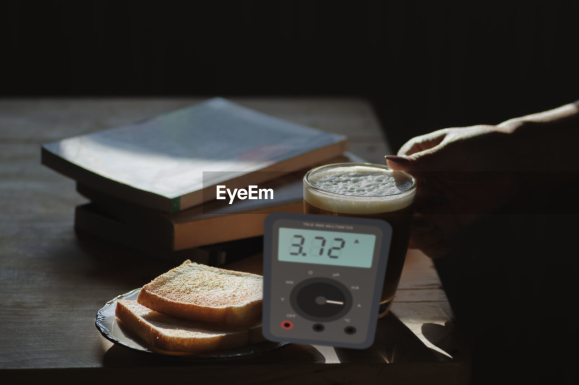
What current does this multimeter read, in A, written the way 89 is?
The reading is 3.72
